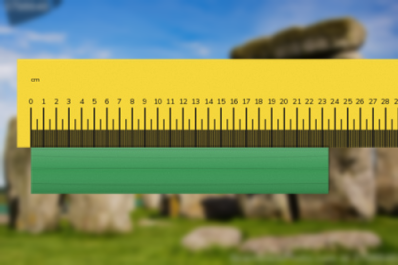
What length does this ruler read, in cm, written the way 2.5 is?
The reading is 23.5
